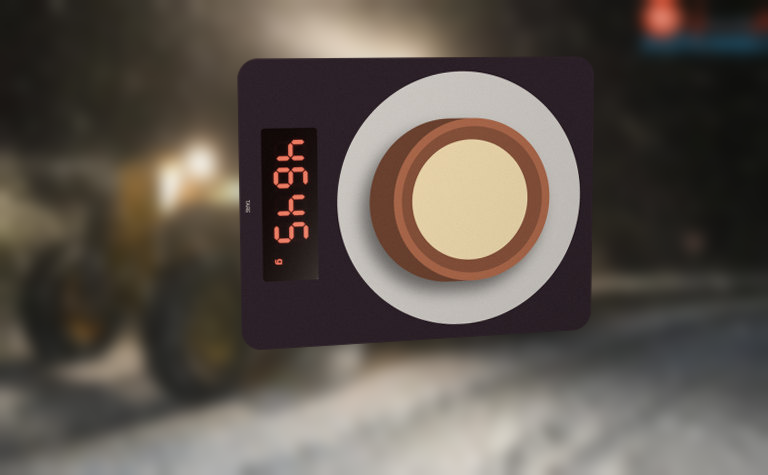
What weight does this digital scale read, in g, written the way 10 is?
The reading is 4645
